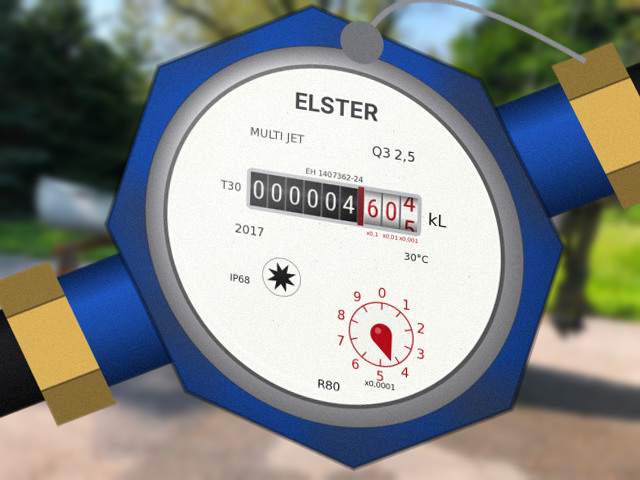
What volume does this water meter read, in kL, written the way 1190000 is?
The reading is 4.6044
